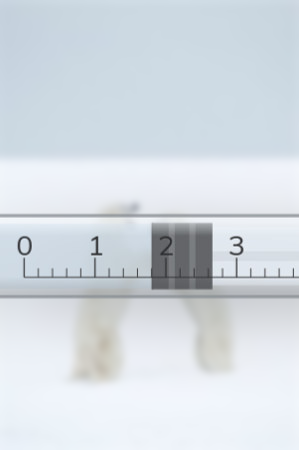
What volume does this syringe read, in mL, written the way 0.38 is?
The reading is 1.8
